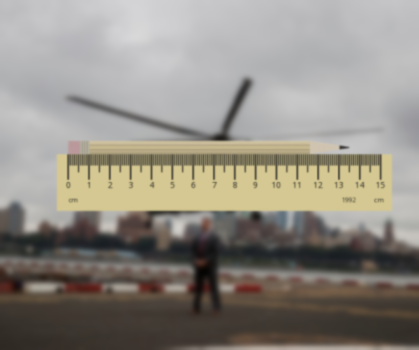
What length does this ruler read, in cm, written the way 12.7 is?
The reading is 13.5
